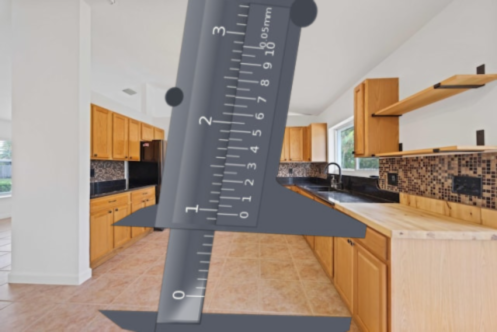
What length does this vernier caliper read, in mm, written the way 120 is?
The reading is 9.6
